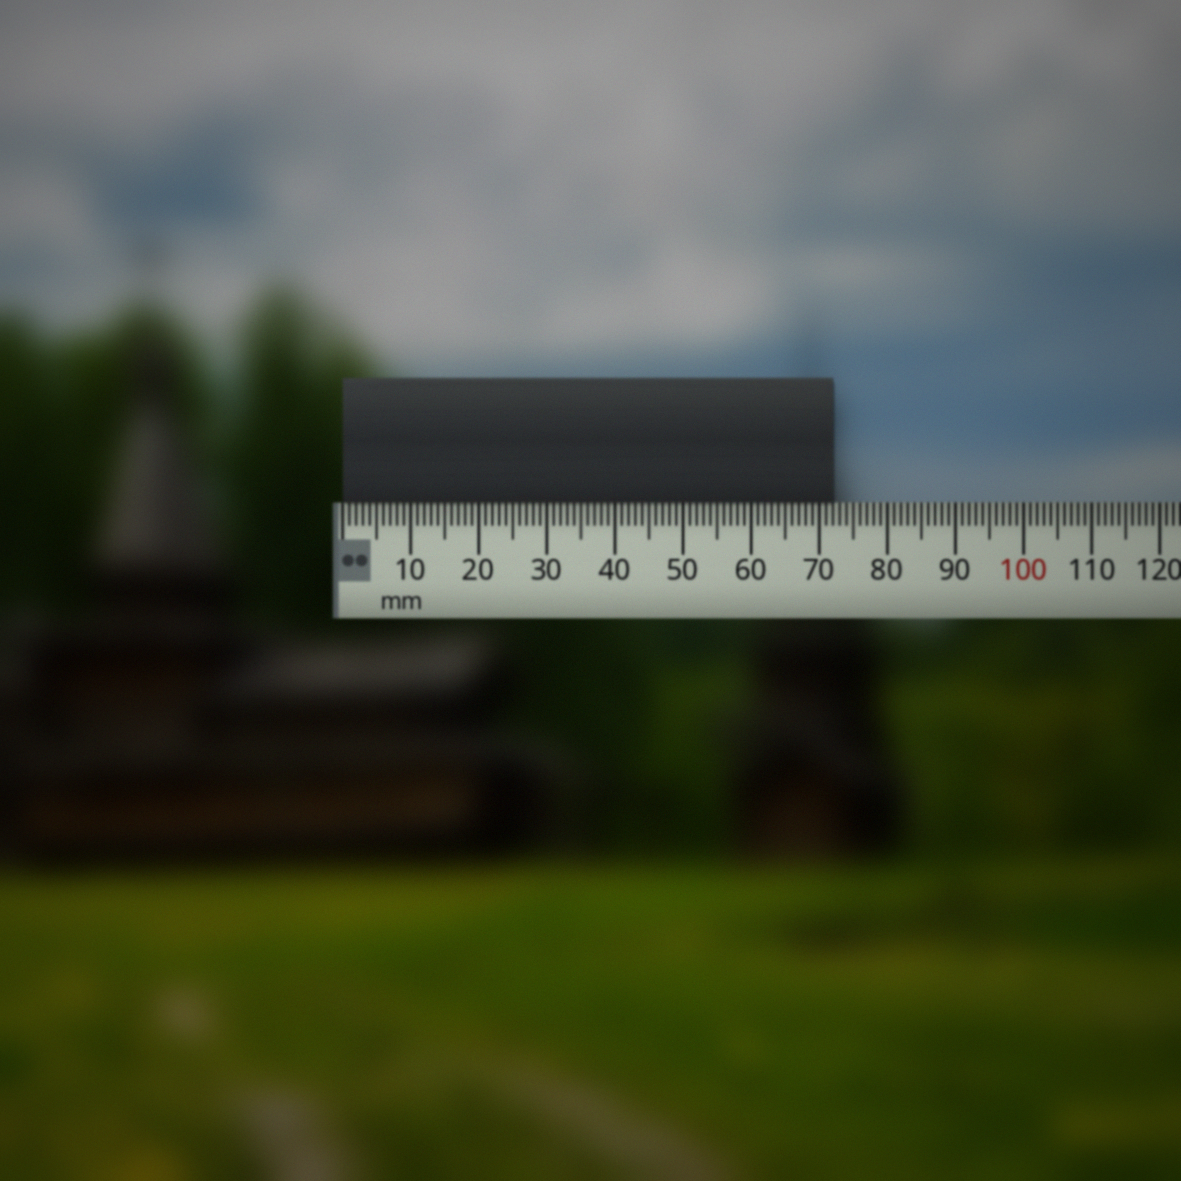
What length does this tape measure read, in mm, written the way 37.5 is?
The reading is 72
